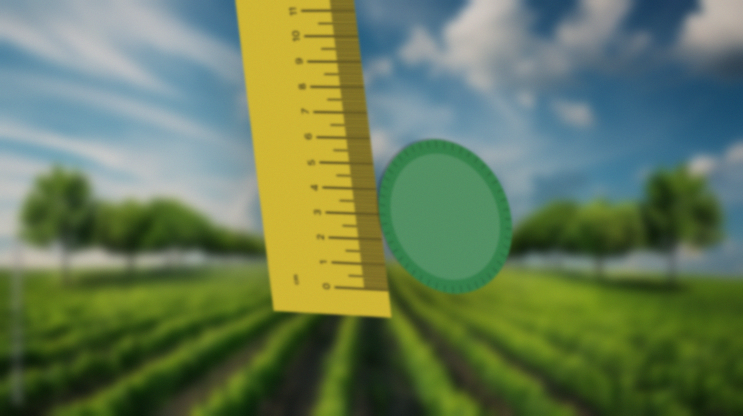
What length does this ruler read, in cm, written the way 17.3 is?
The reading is 6
